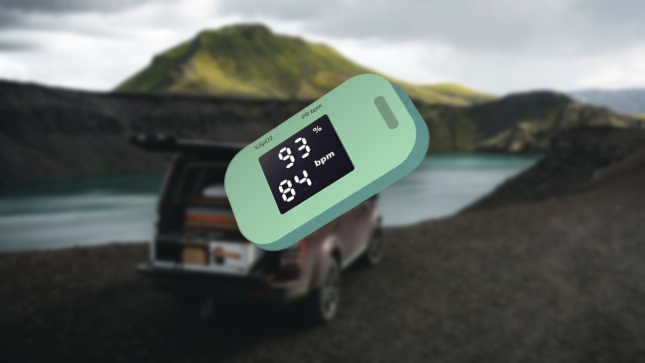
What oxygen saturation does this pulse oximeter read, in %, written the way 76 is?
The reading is 93
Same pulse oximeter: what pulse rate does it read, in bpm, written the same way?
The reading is 84
